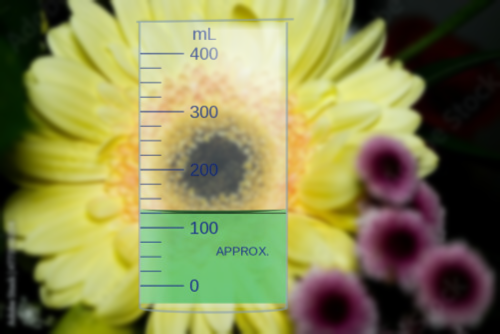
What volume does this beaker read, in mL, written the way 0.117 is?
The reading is 125
